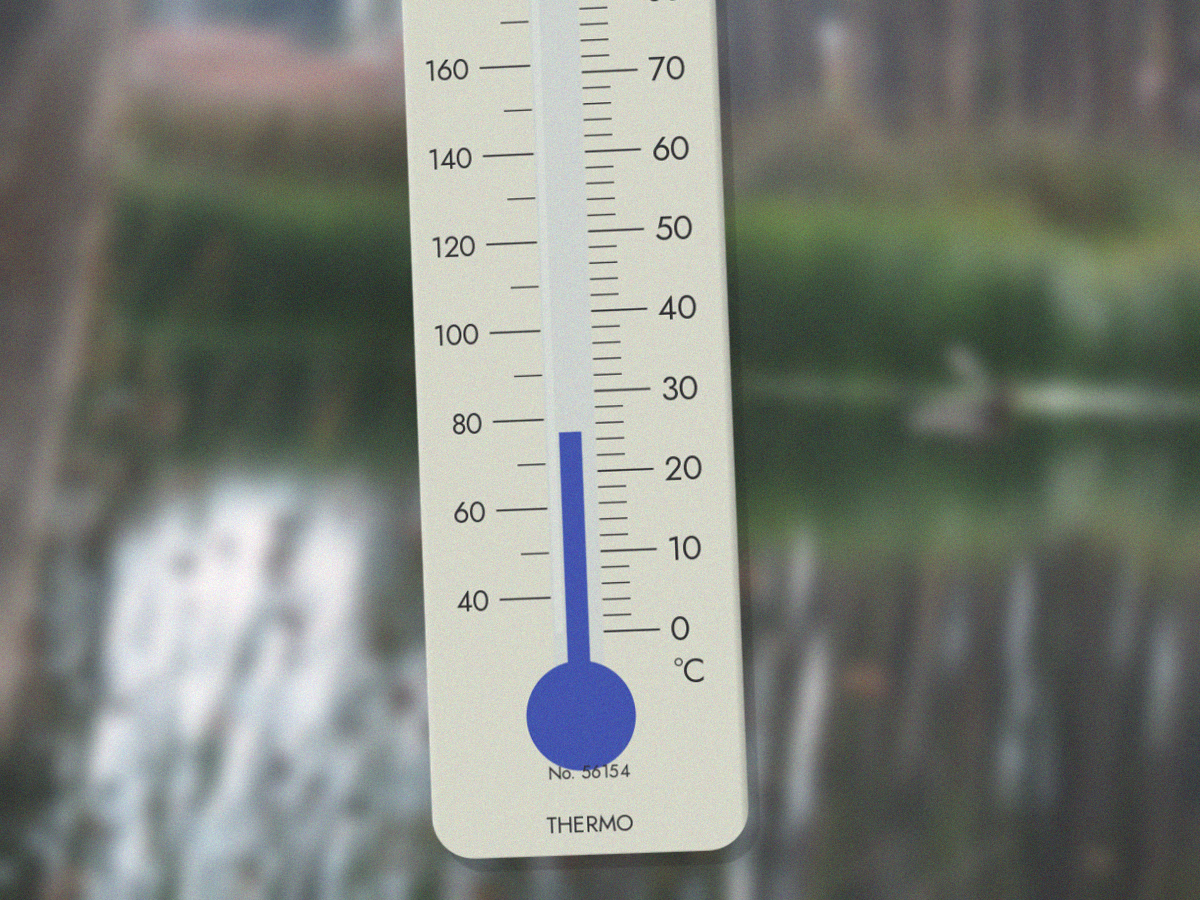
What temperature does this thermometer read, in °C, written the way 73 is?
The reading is 25
